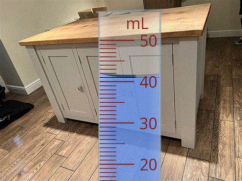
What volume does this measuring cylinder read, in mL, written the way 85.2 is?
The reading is 41
